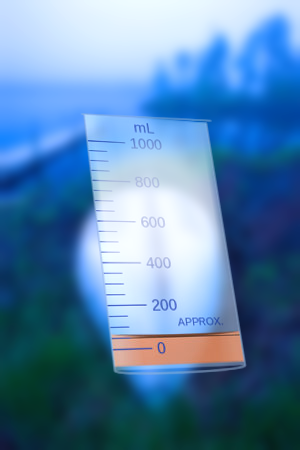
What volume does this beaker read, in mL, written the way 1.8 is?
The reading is 50
